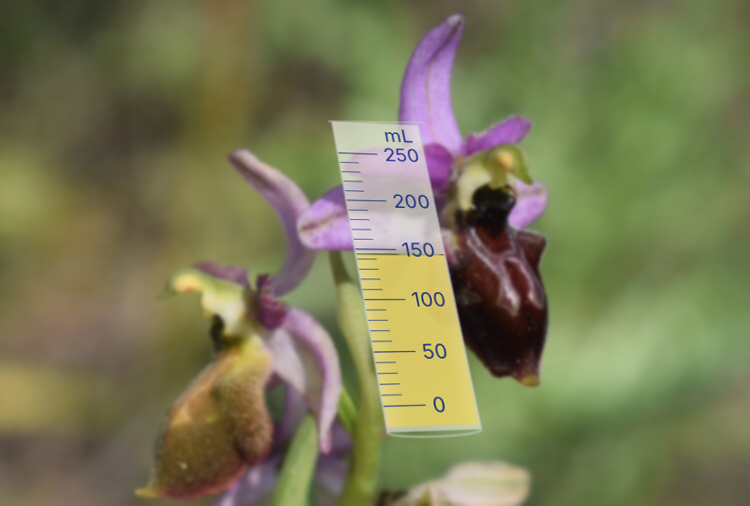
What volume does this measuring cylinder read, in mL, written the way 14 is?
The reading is 145
